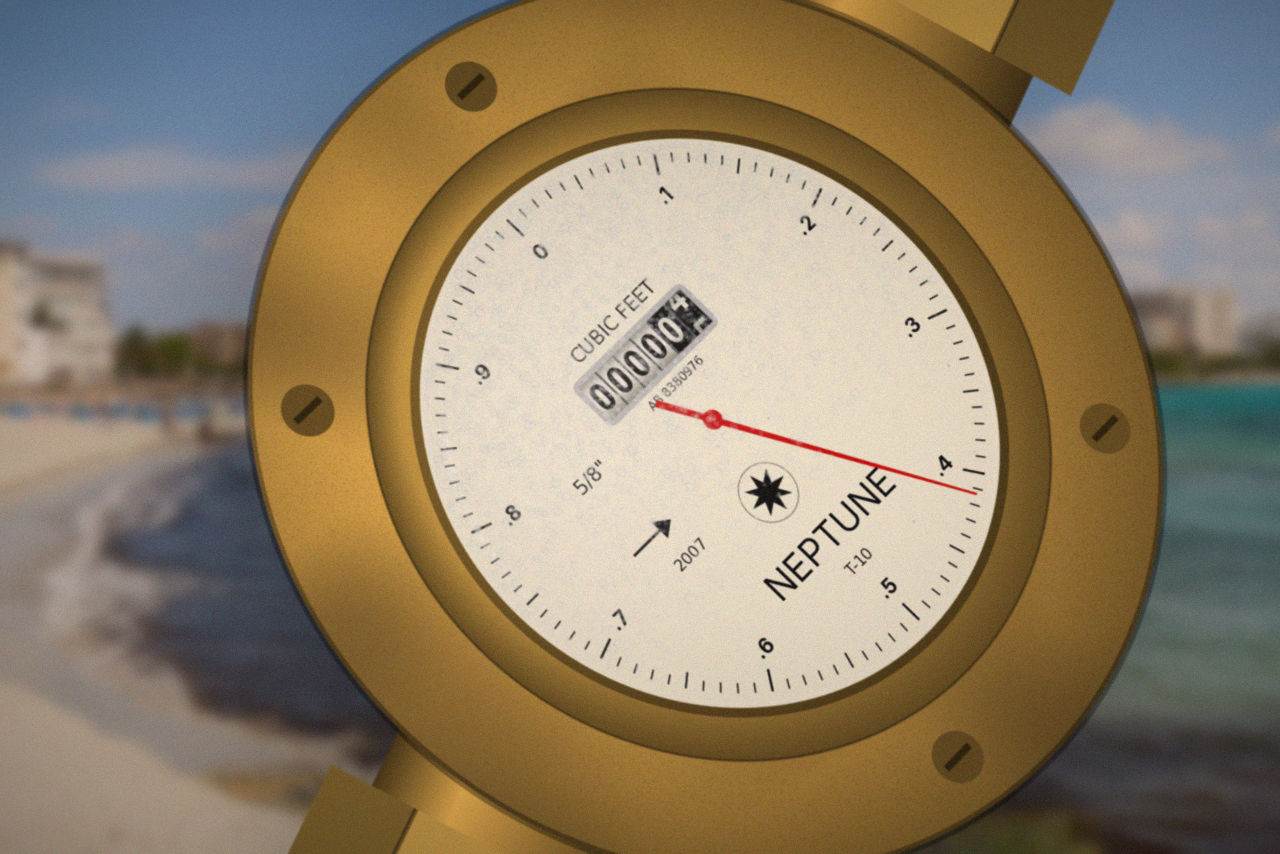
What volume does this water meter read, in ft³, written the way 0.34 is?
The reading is 4.41
